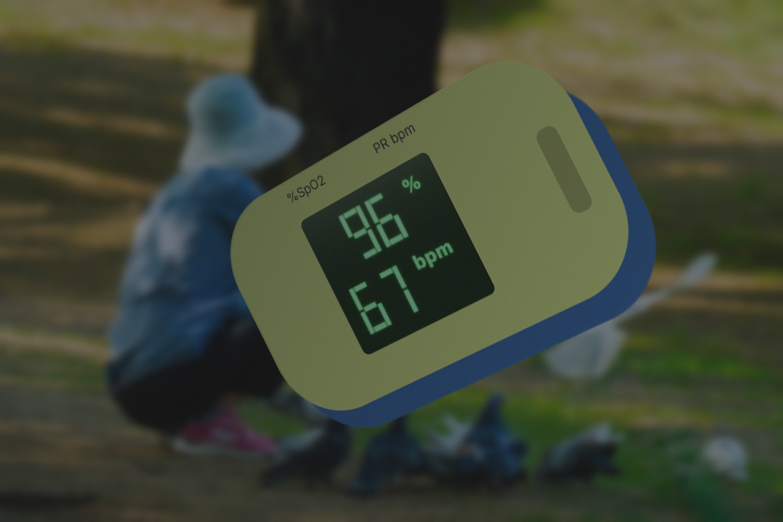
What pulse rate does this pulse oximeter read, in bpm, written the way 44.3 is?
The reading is 67
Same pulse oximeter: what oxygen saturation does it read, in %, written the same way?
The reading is 96
